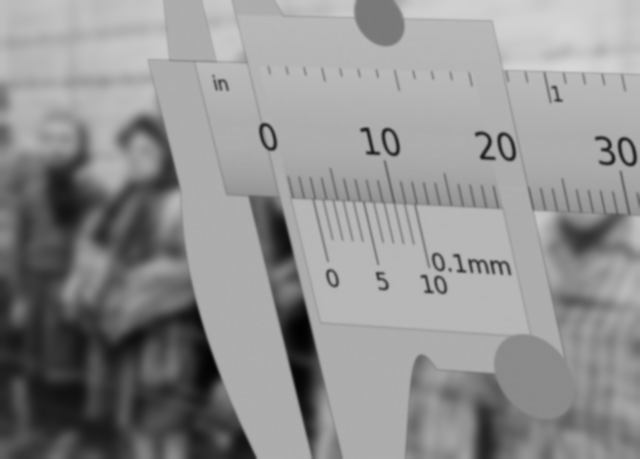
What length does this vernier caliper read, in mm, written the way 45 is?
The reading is 2.8
